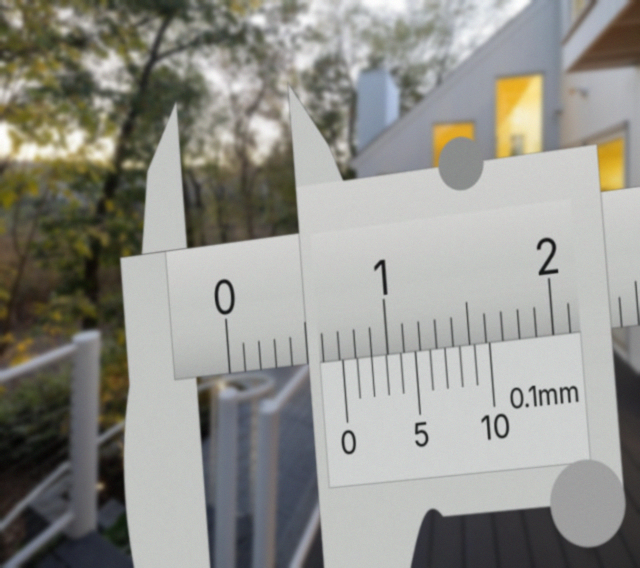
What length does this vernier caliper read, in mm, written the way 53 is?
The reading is 7.2
